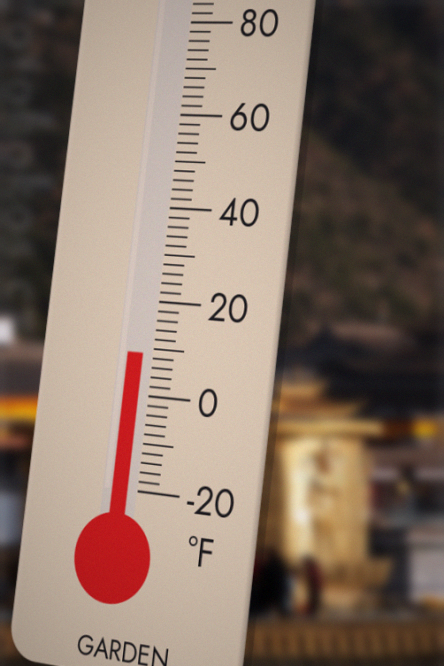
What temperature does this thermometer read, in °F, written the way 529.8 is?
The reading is 9
